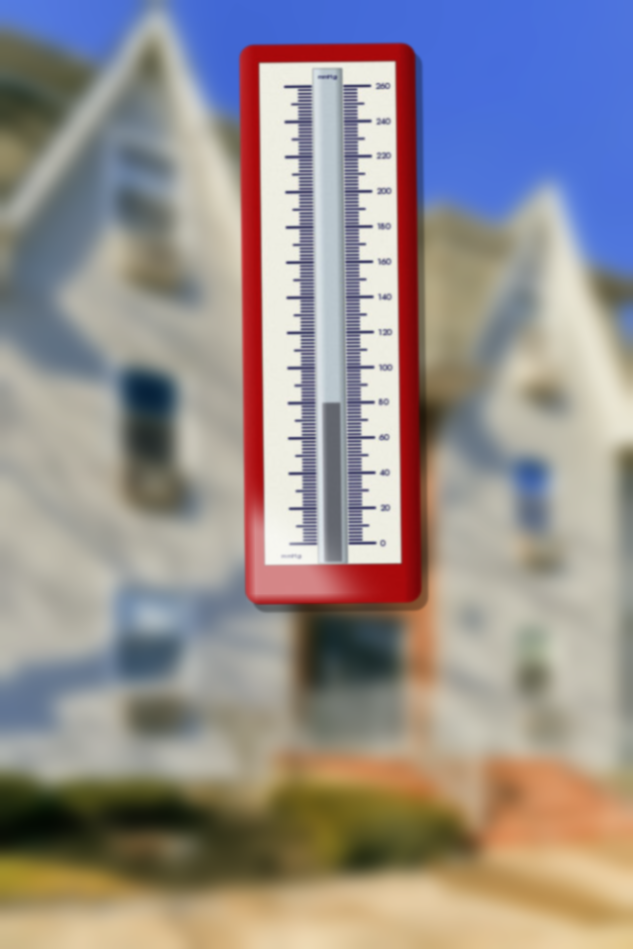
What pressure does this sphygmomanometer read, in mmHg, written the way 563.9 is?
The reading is 80
